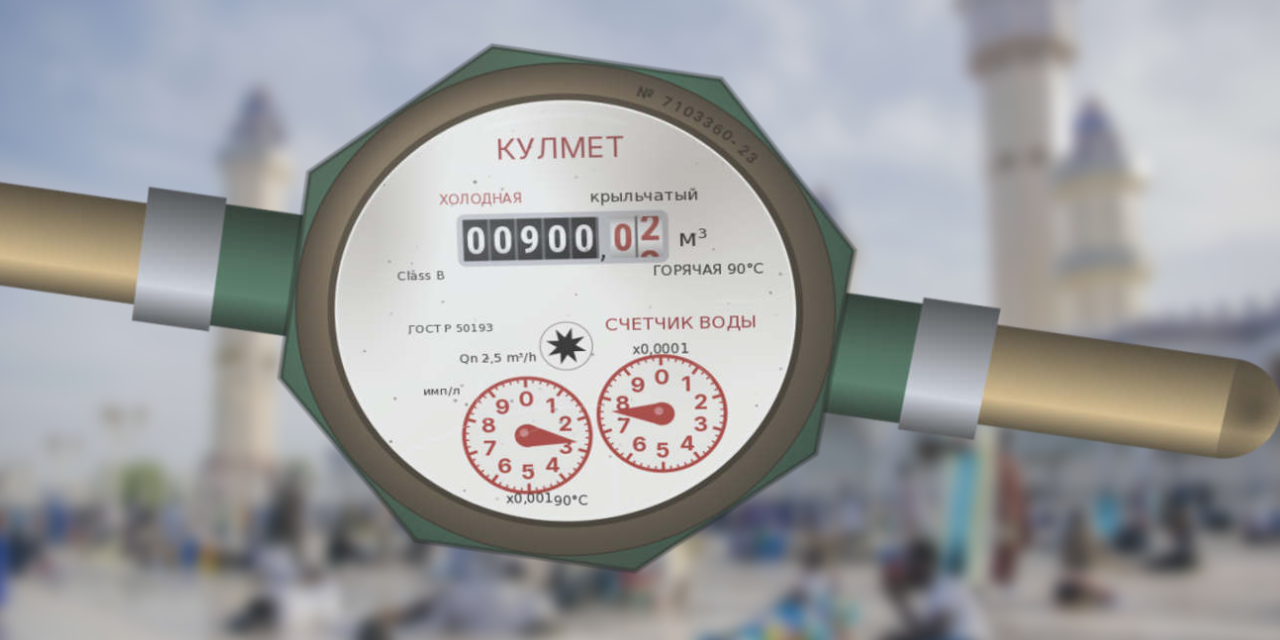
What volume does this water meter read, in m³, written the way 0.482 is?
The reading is 900.0227
